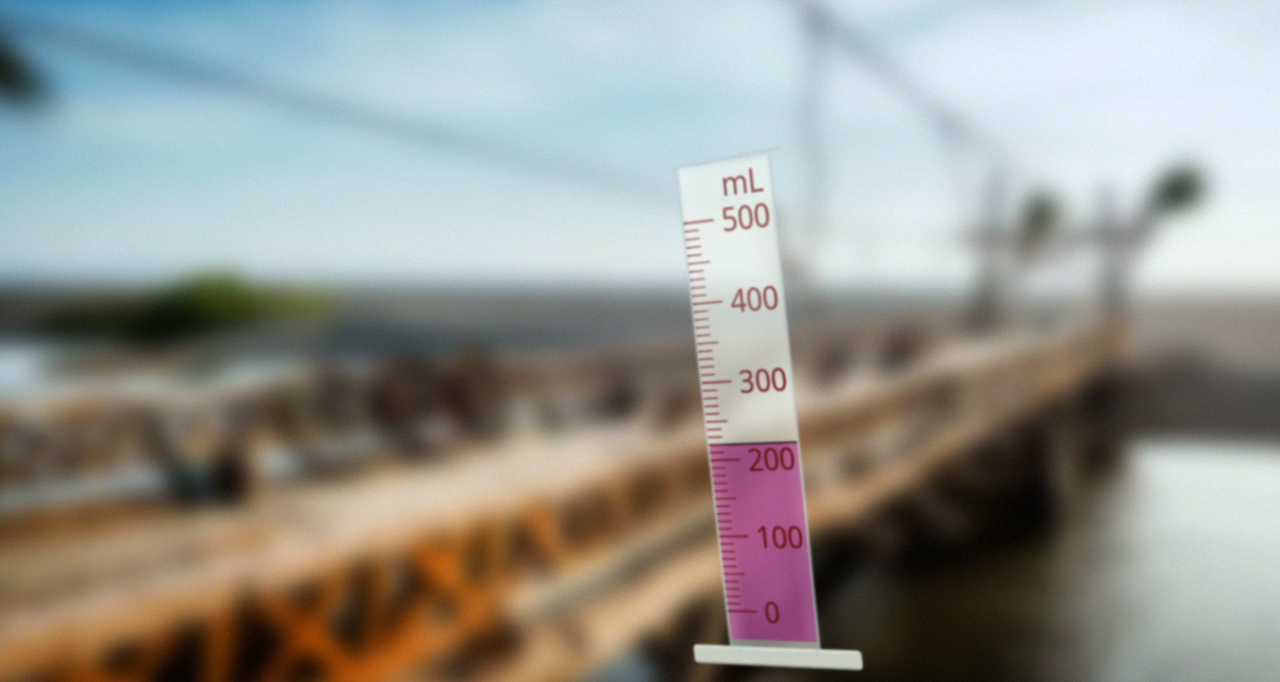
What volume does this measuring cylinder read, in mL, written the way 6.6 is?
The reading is 220
